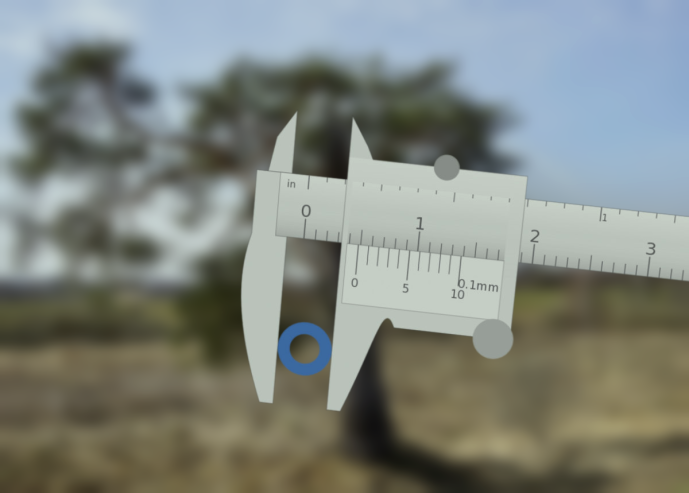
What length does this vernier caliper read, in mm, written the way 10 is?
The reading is 4.8
